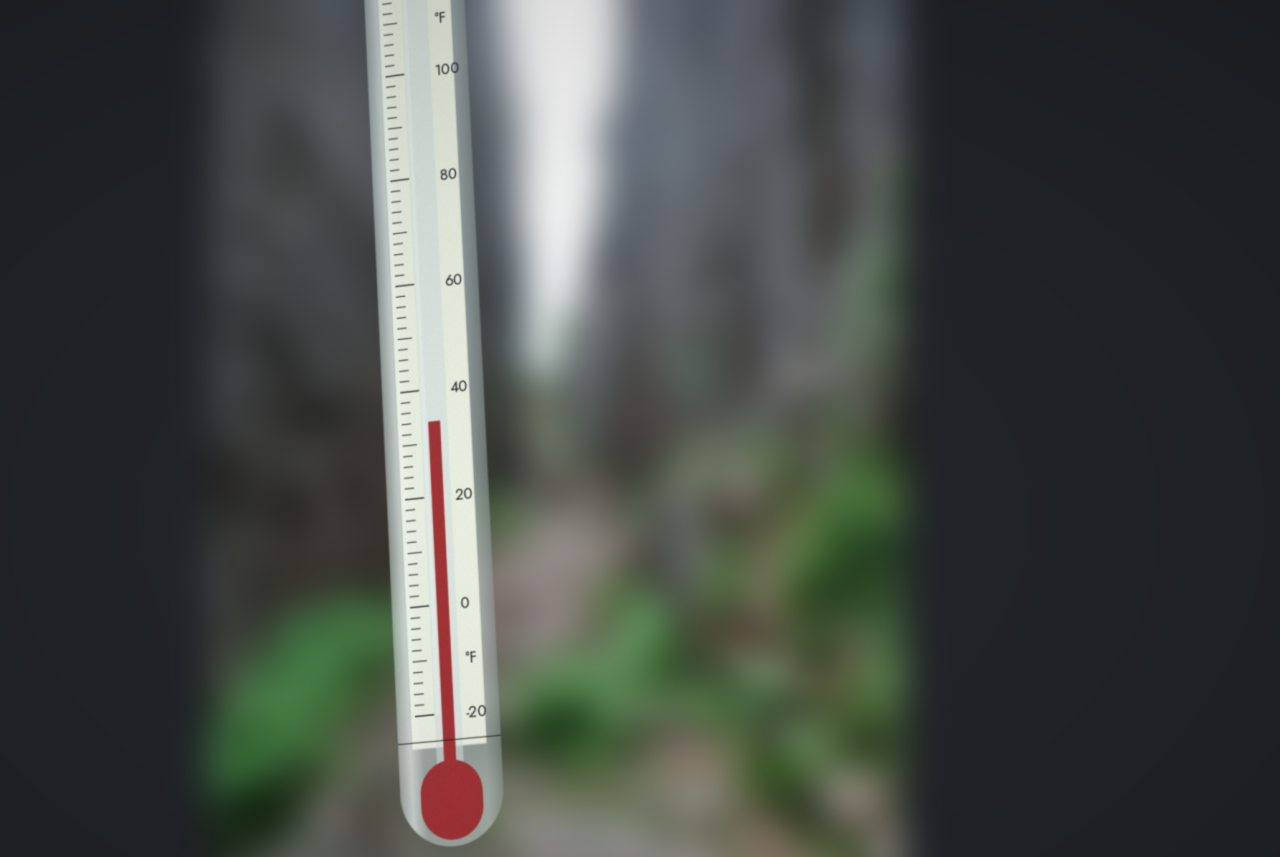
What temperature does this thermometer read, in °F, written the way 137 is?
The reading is 34
